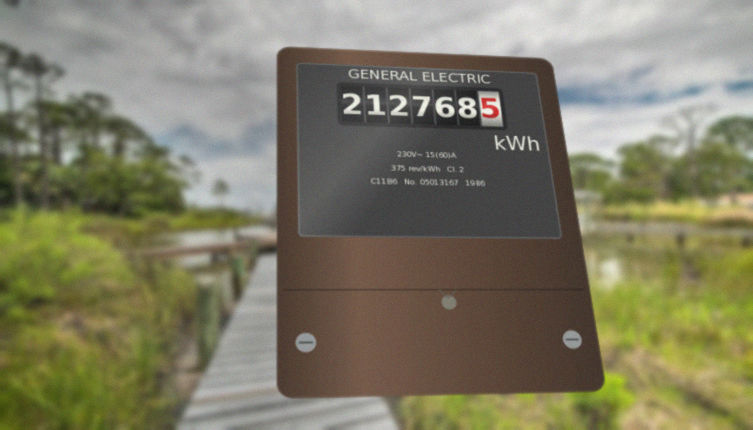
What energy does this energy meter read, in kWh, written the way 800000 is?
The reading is 212768.5
